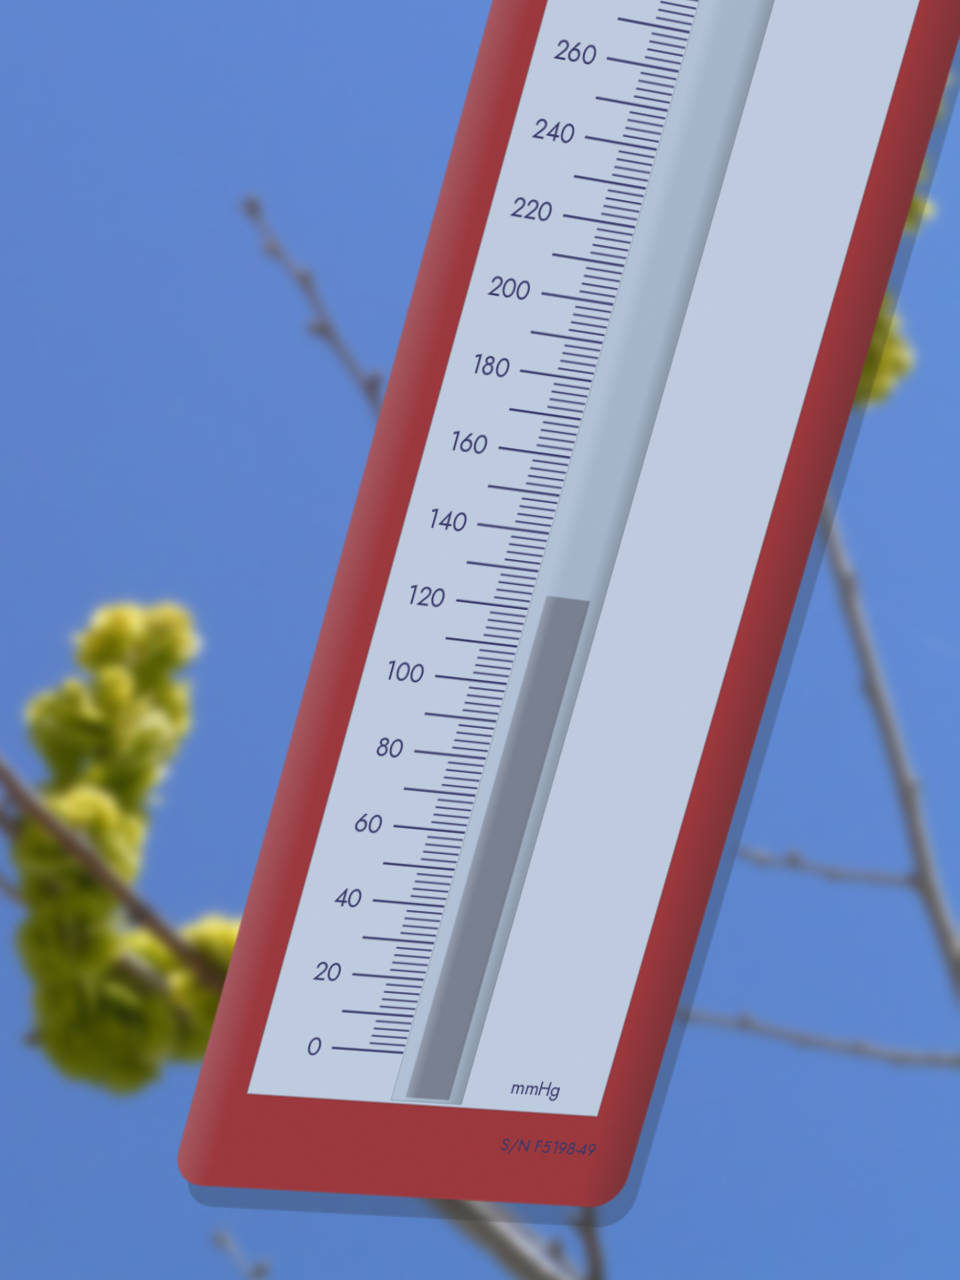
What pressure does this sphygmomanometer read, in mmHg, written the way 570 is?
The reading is 124
